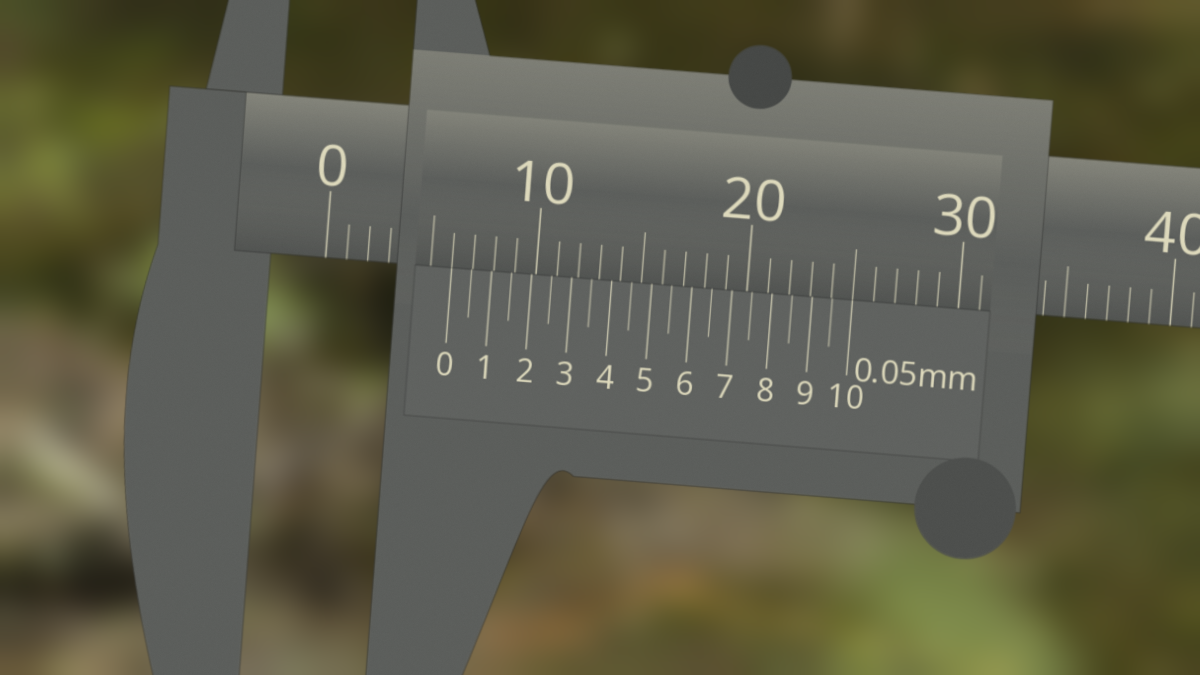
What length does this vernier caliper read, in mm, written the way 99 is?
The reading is 6.0
